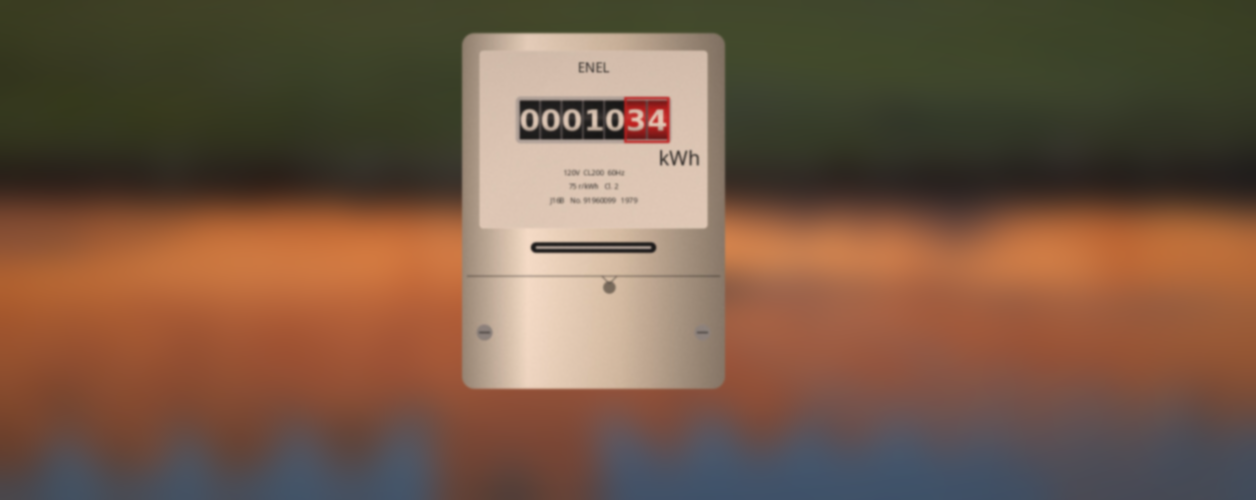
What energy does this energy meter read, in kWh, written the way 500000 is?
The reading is 10.34
